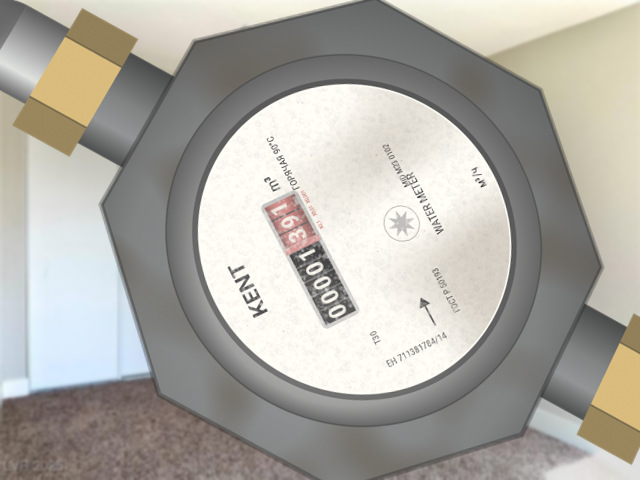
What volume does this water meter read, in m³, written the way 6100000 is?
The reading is 1.391
